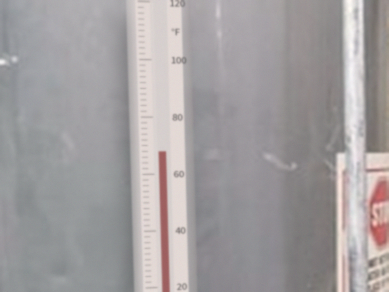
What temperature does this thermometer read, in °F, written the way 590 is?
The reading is 68
